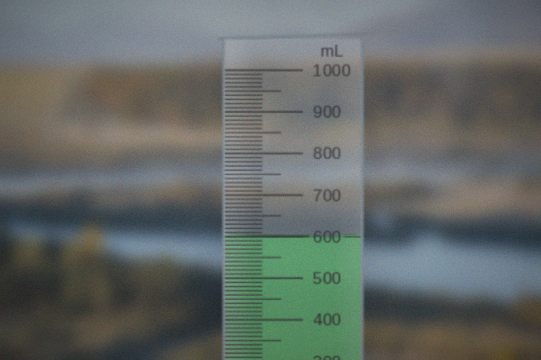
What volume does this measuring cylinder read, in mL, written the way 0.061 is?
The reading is 600
